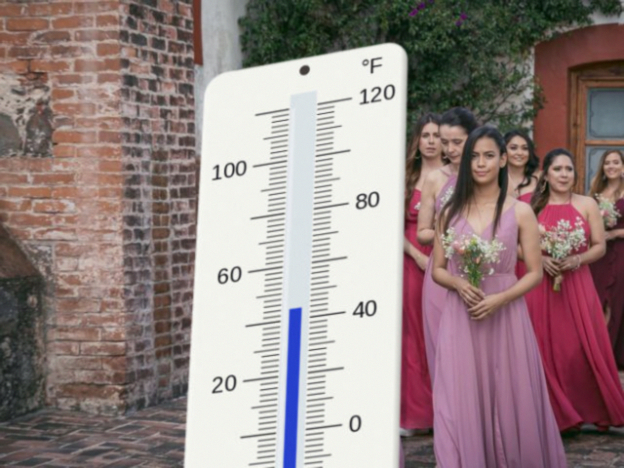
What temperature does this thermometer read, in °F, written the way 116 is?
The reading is 44
